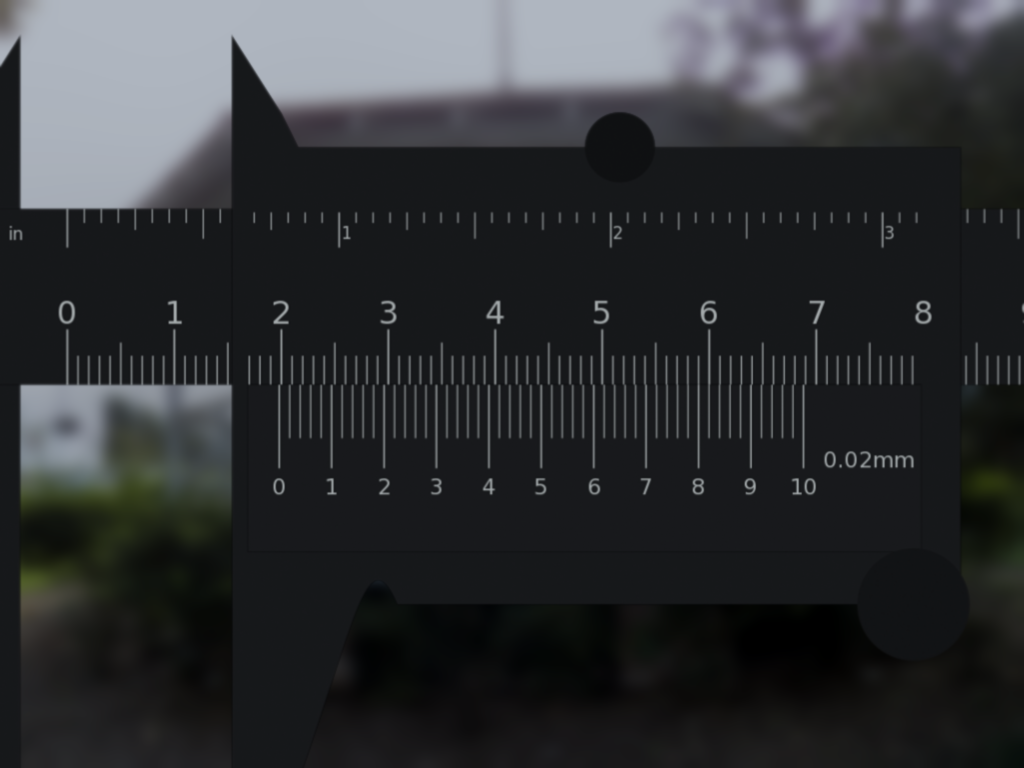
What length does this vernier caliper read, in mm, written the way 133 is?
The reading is 19.8
